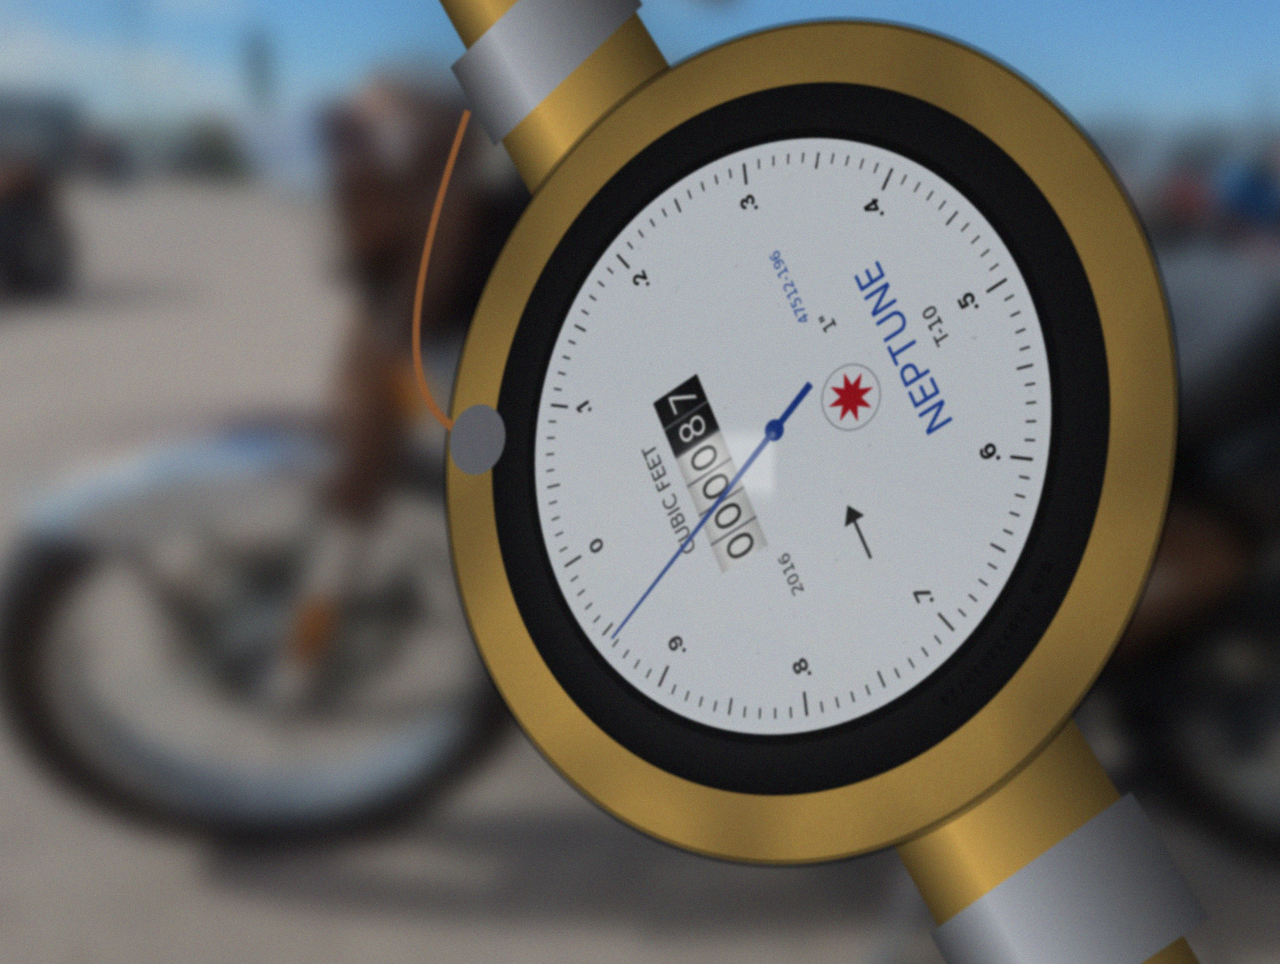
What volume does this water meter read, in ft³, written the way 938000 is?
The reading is 86.94
